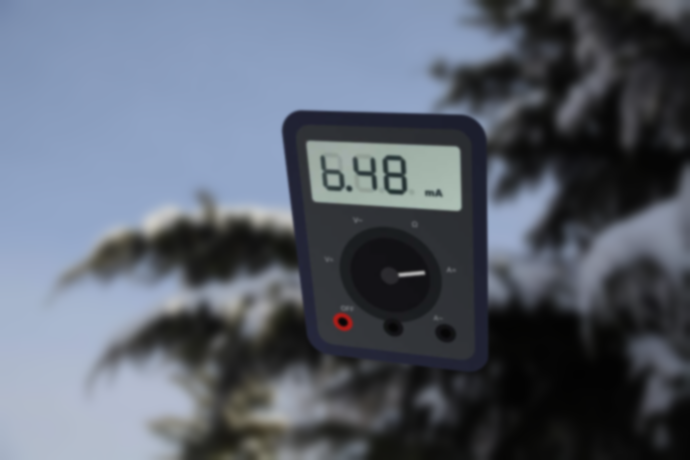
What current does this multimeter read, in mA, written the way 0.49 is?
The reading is 6.48
